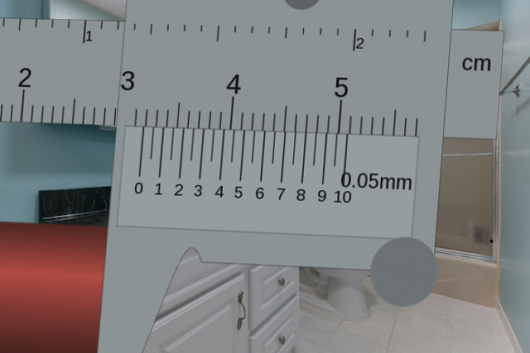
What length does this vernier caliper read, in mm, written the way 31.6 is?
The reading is 31.8
